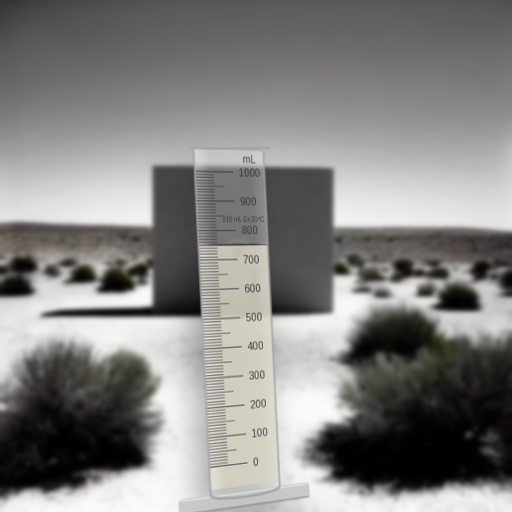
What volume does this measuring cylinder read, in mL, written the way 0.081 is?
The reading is 750
